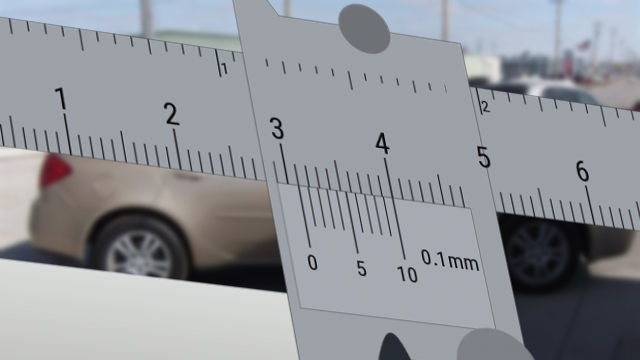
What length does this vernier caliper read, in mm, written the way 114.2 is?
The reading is 31.0
